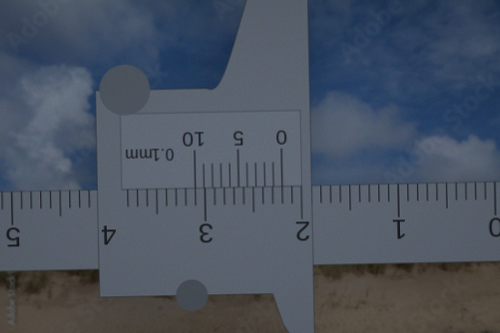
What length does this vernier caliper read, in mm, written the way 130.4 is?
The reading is 22.0
